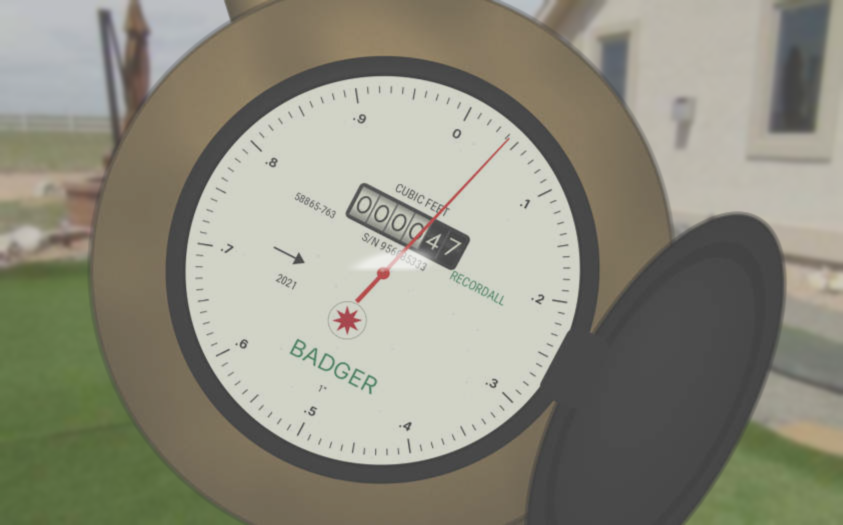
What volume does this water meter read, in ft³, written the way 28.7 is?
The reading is 47.04
